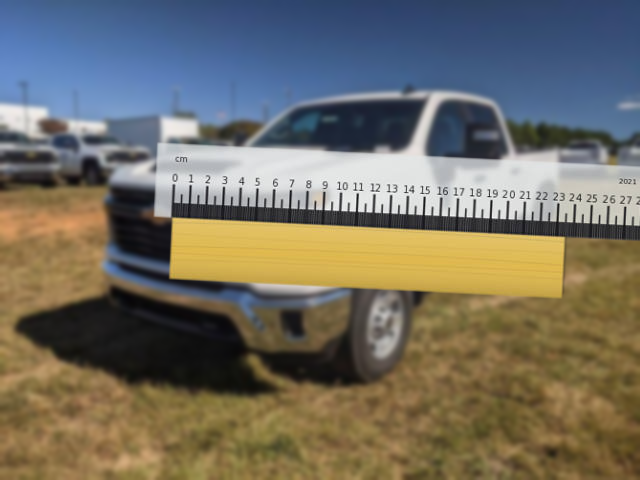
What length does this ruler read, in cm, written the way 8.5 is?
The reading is 23.5
